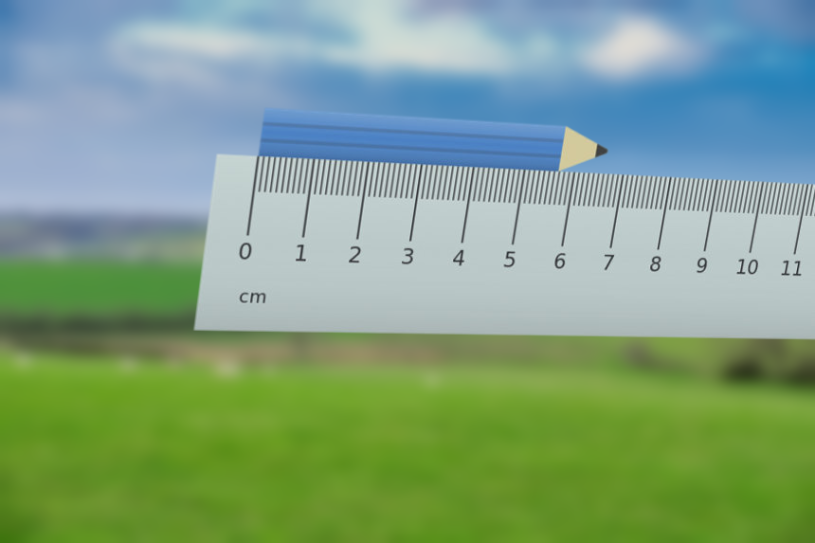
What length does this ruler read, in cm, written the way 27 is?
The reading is 6.6
